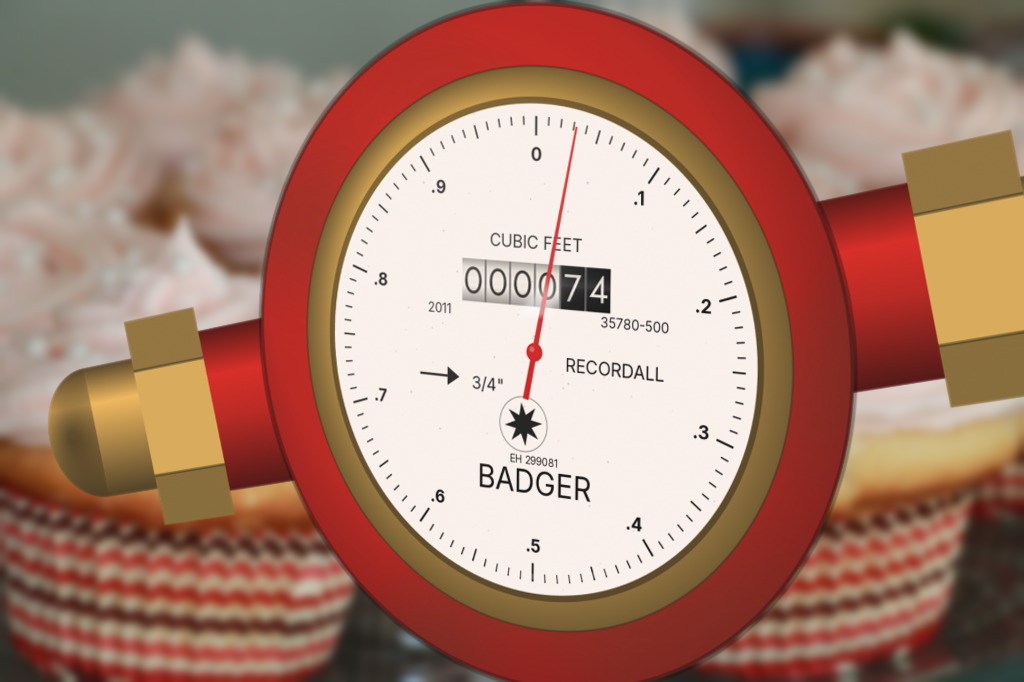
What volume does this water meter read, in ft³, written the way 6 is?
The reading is 74.03
